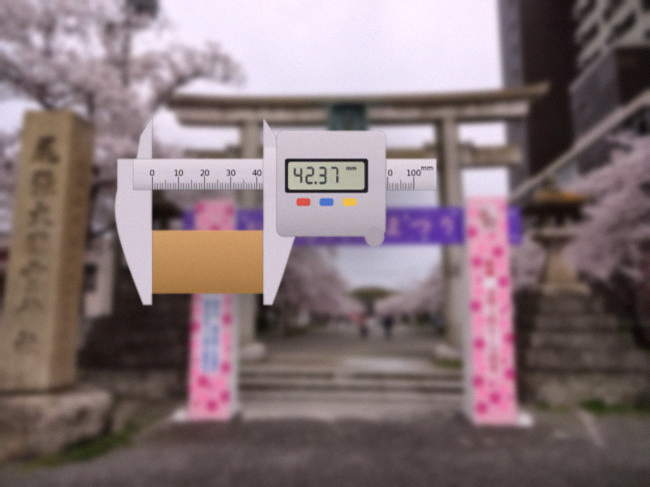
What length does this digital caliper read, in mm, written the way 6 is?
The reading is 42.37
